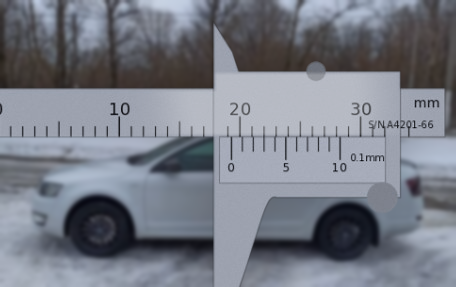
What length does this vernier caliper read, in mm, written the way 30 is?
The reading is 19.3
